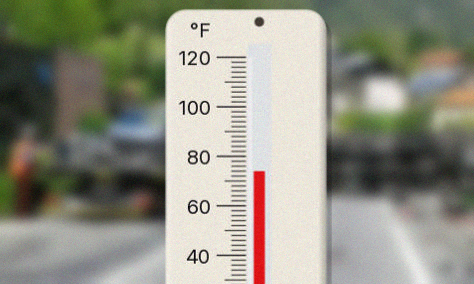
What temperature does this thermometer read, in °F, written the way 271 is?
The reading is 74
